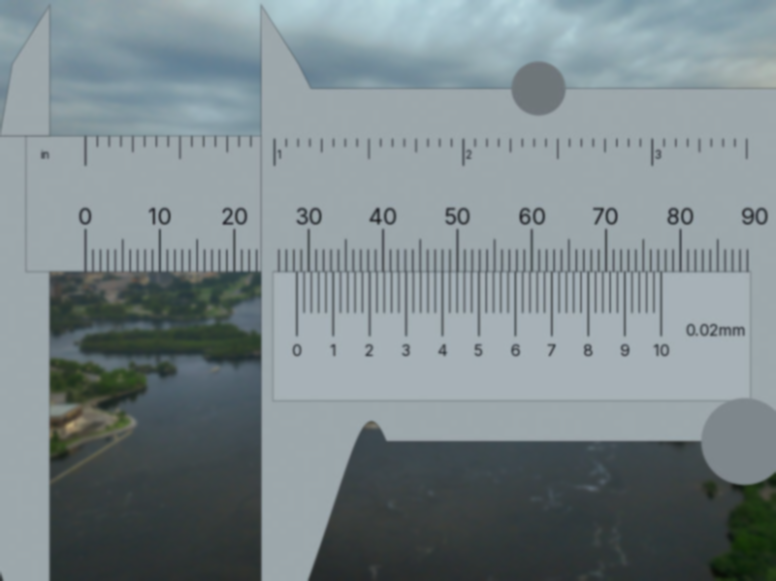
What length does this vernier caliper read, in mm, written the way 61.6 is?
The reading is 28.4
